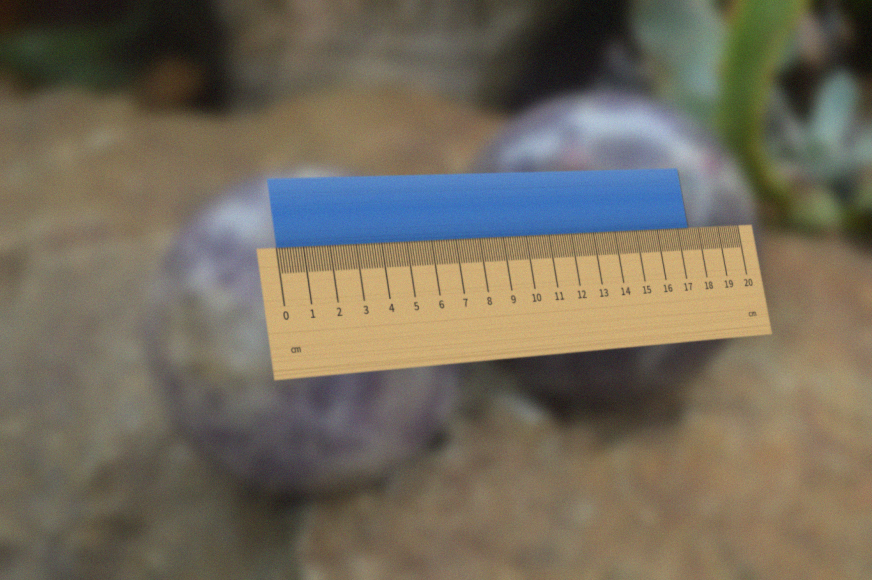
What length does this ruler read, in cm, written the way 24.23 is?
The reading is 17.5
